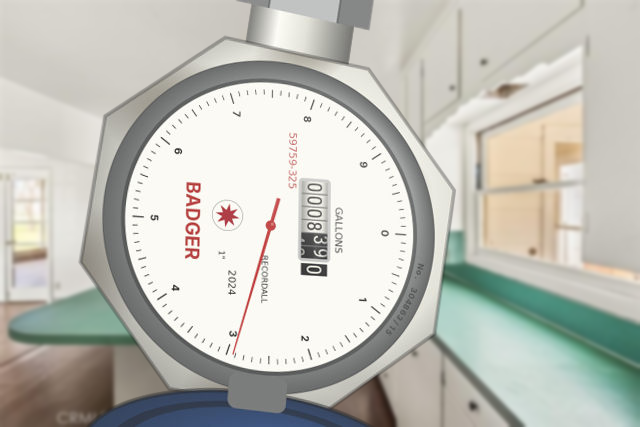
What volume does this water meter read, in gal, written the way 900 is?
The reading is 8392.9
